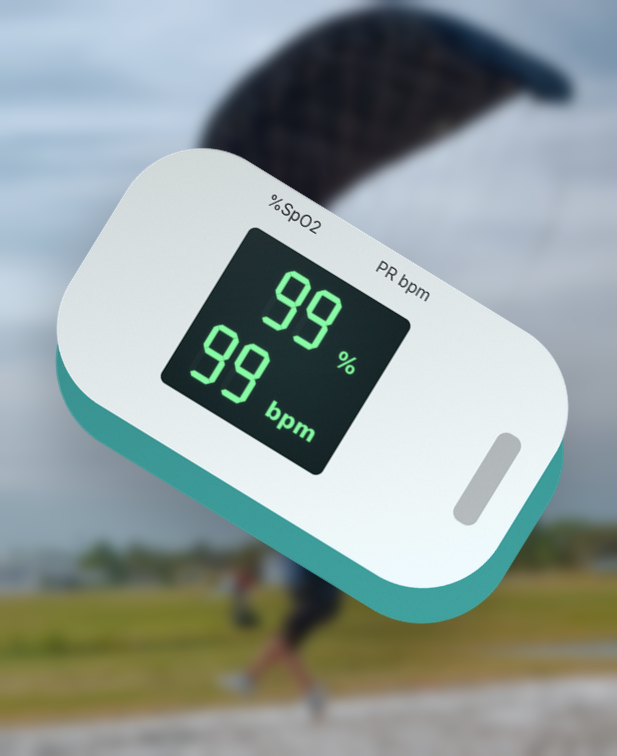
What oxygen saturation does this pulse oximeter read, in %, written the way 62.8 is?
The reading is 99
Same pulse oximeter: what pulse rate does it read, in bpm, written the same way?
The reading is 99
